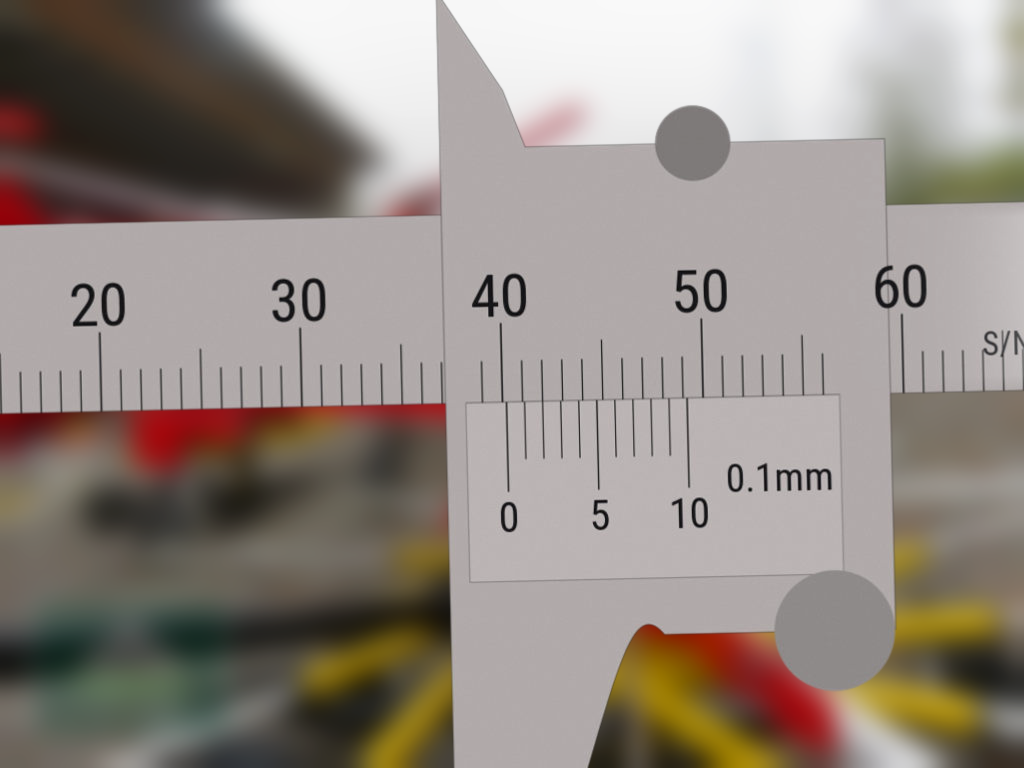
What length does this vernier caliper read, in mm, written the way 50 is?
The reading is 40.2
